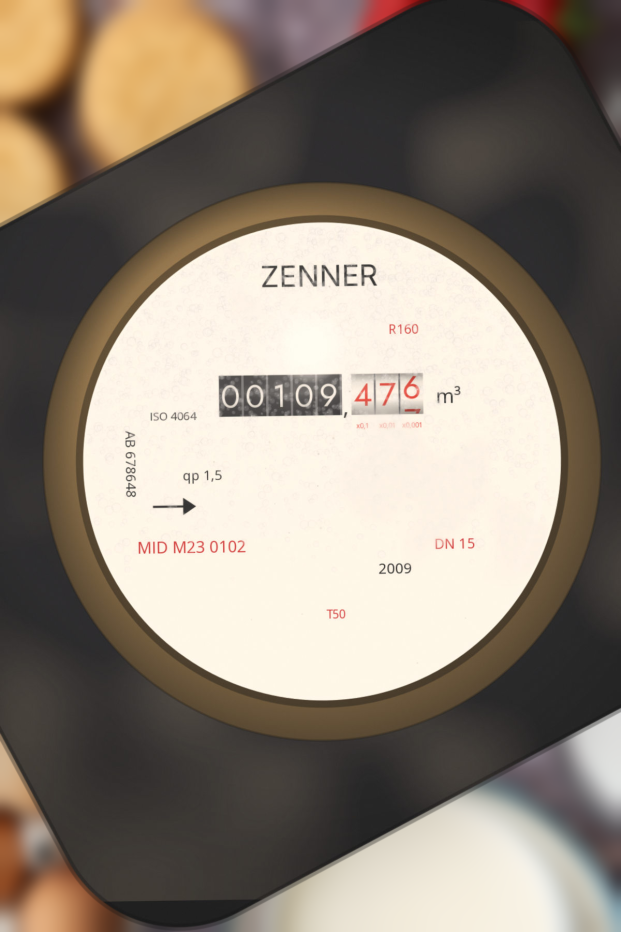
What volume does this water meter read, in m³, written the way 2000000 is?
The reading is 109.476
